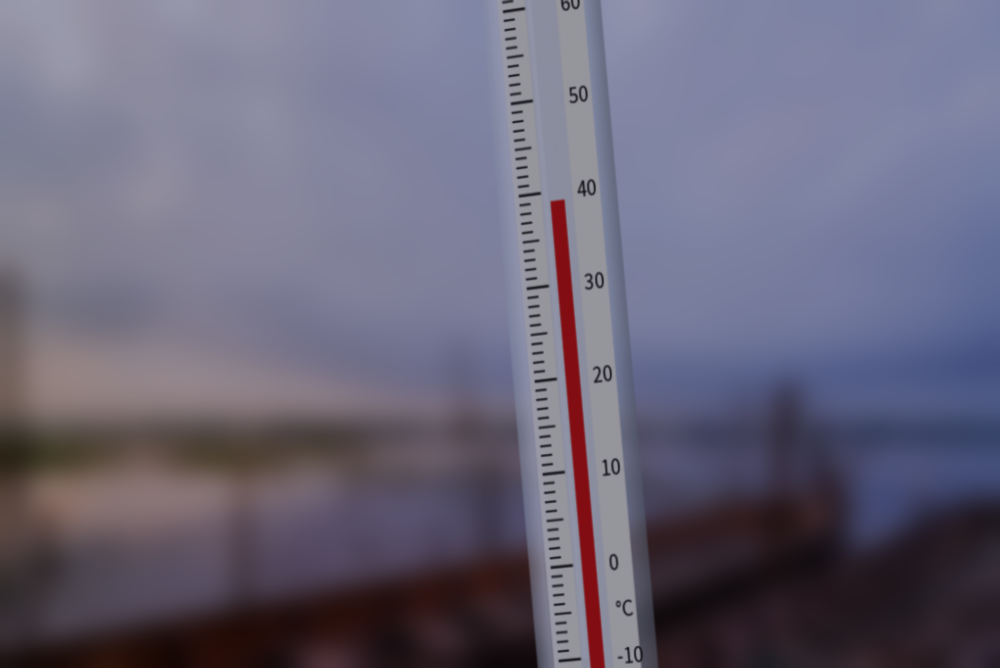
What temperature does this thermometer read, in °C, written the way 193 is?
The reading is 39
